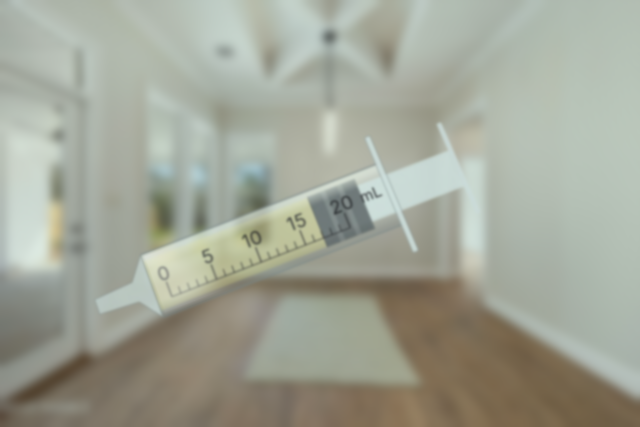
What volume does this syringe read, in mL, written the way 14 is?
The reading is 17
